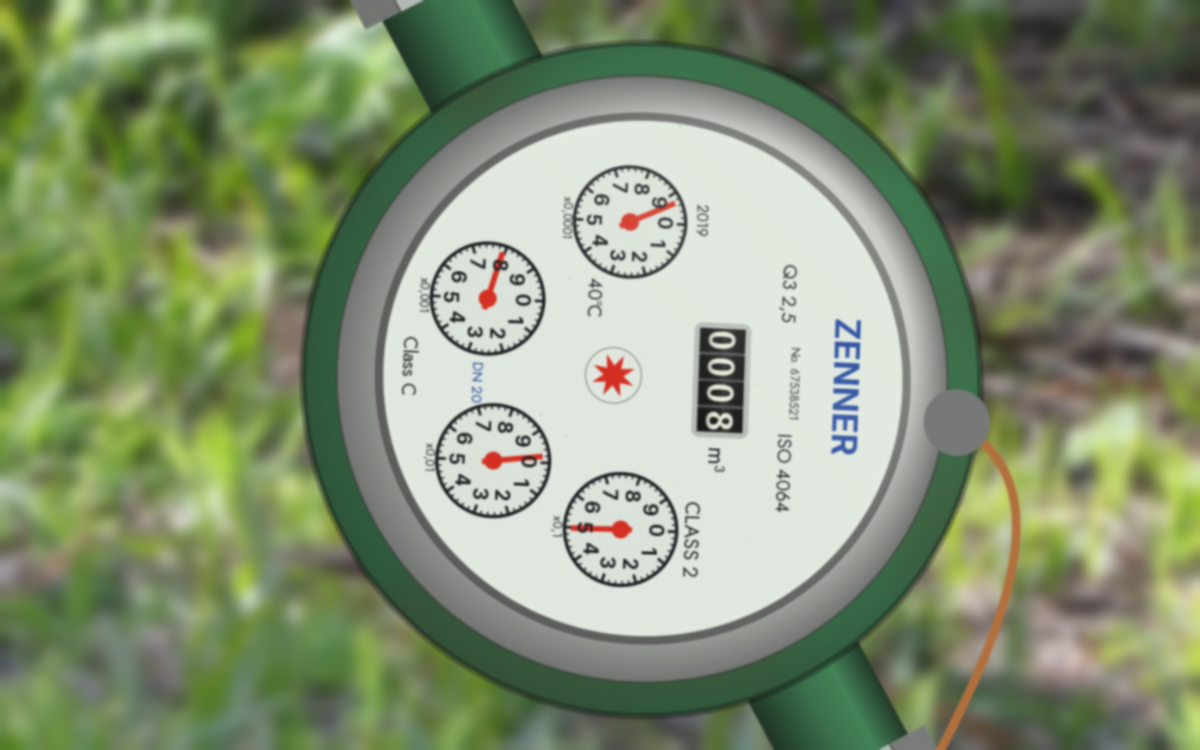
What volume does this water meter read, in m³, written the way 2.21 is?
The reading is 8.4979
